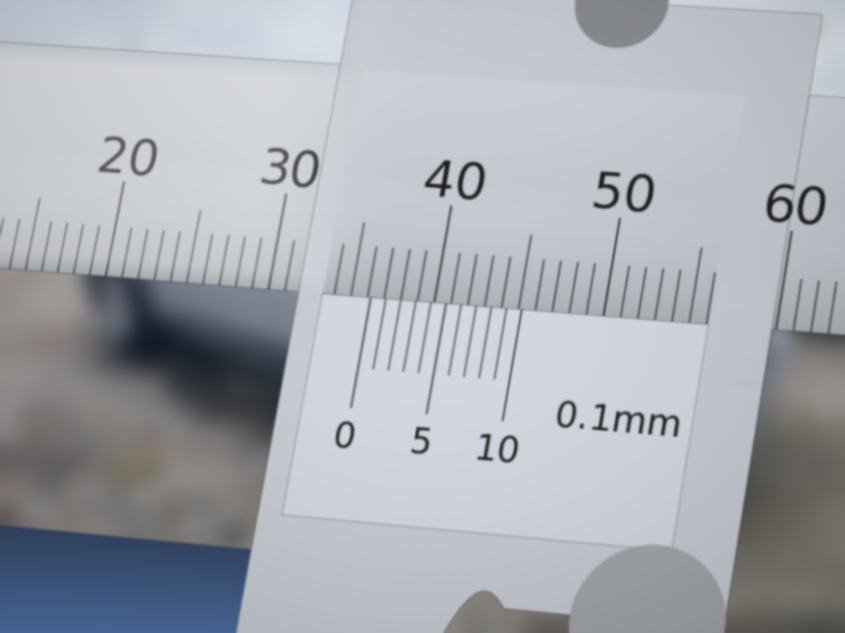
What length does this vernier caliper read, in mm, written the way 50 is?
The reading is 36.2
